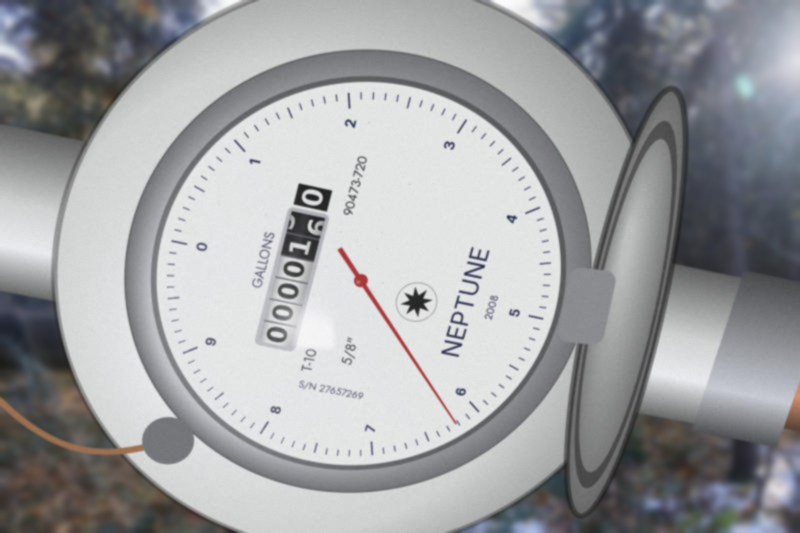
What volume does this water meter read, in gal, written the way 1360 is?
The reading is 156.2
